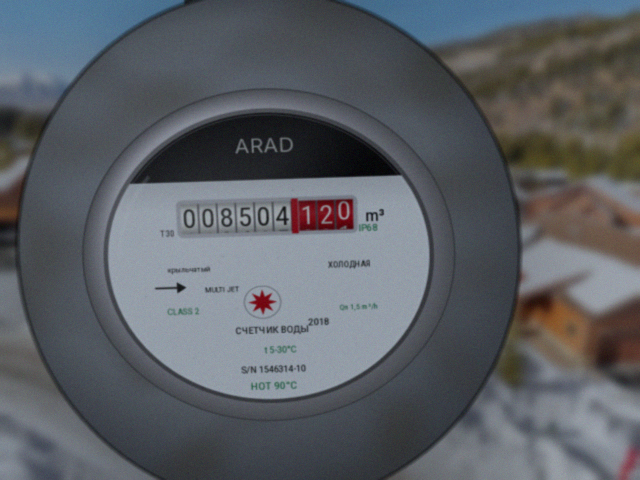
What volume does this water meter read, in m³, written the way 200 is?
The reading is 8504.120
